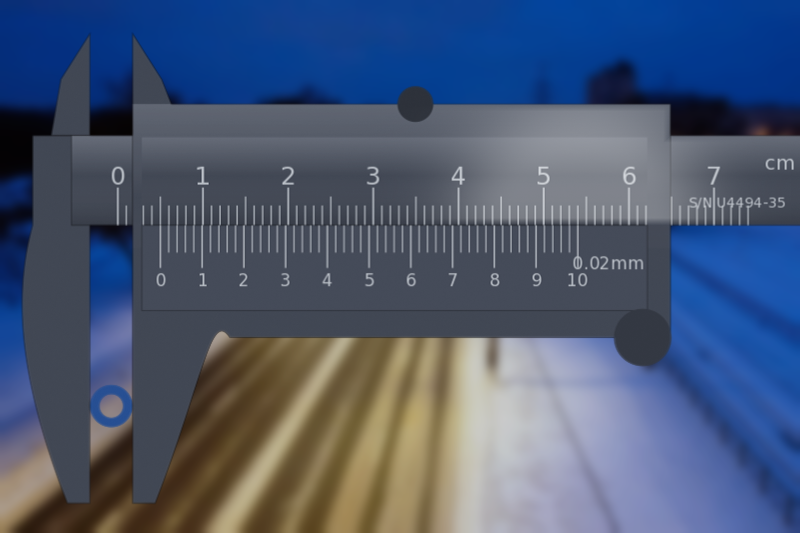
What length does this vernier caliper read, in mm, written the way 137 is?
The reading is 5.0
